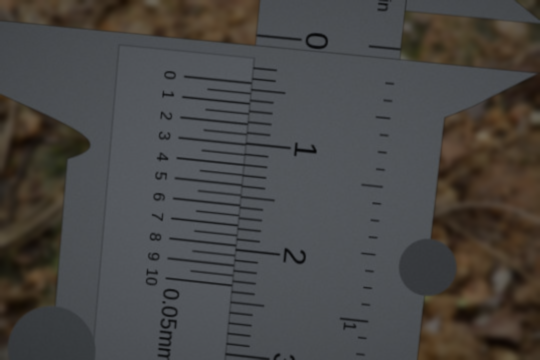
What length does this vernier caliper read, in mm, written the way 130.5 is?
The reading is 4.4
